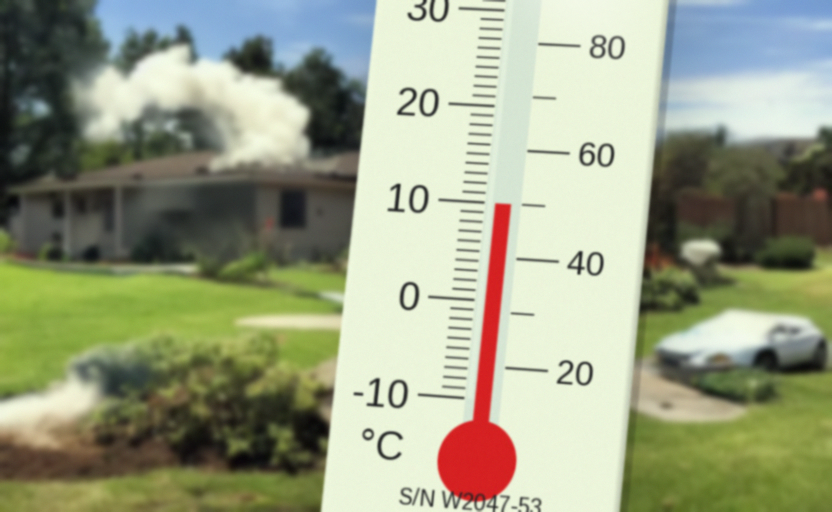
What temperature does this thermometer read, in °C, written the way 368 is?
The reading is 10
